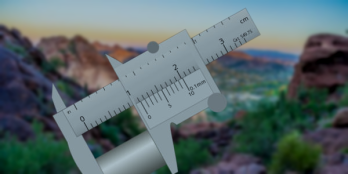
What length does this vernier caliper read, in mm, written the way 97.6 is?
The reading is 11.2
